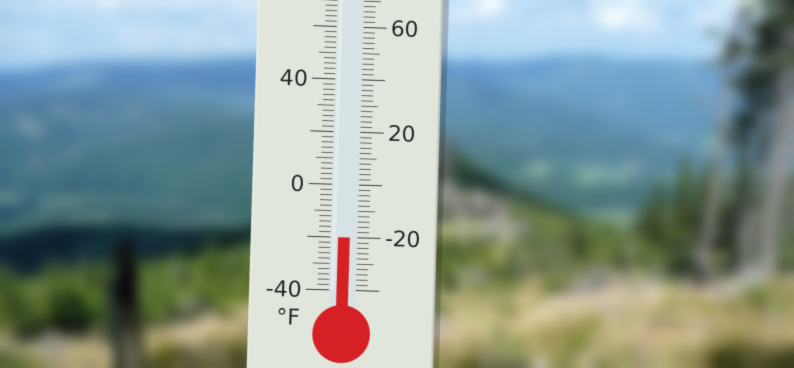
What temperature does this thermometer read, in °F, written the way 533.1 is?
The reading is -20
